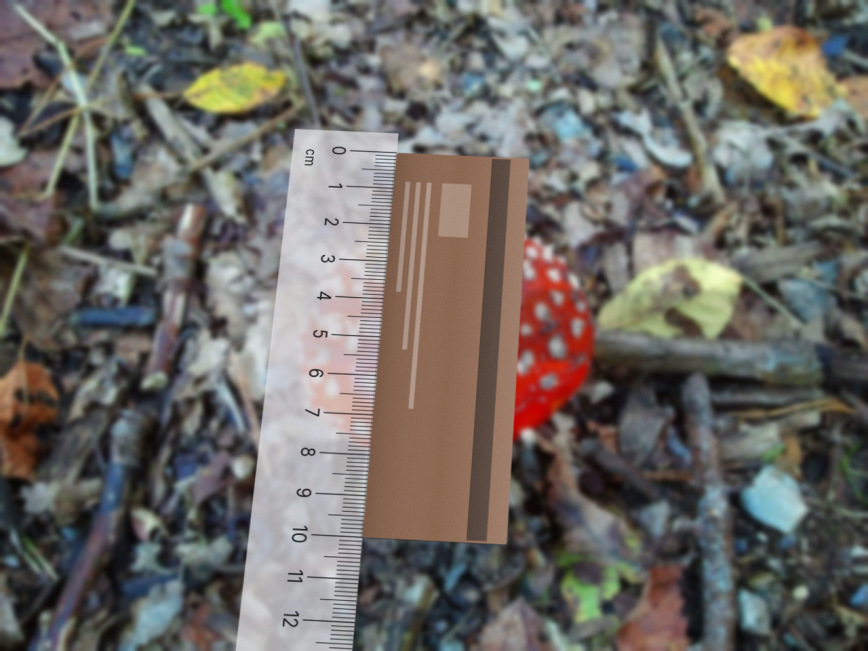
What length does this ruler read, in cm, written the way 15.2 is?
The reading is 10
